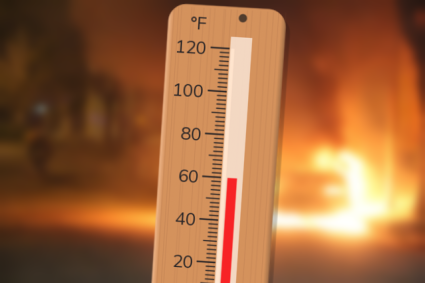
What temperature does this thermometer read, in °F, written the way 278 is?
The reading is 60
